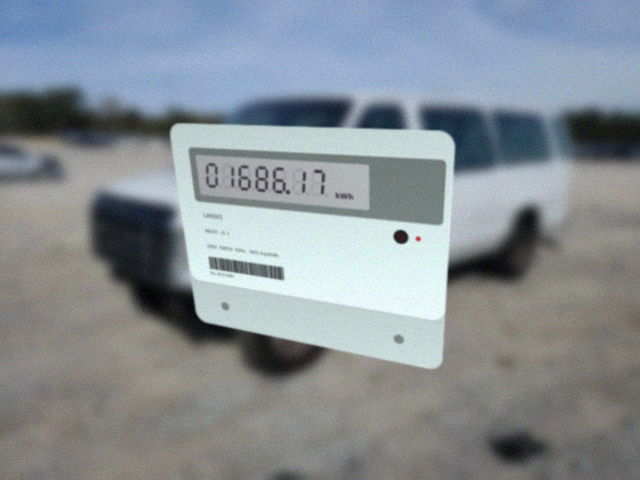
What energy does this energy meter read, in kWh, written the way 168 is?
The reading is 1686.17
